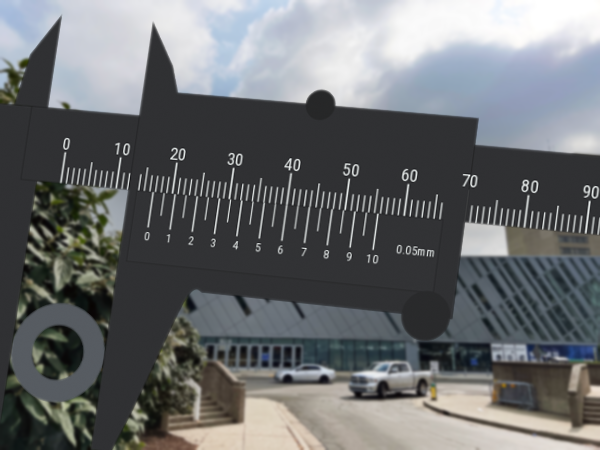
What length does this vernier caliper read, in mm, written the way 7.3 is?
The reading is 16.6
